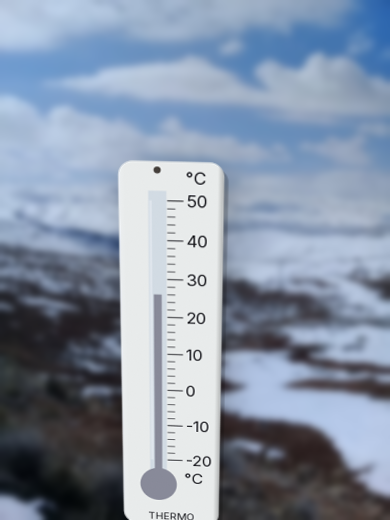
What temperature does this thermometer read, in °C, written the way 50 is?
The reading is 26
